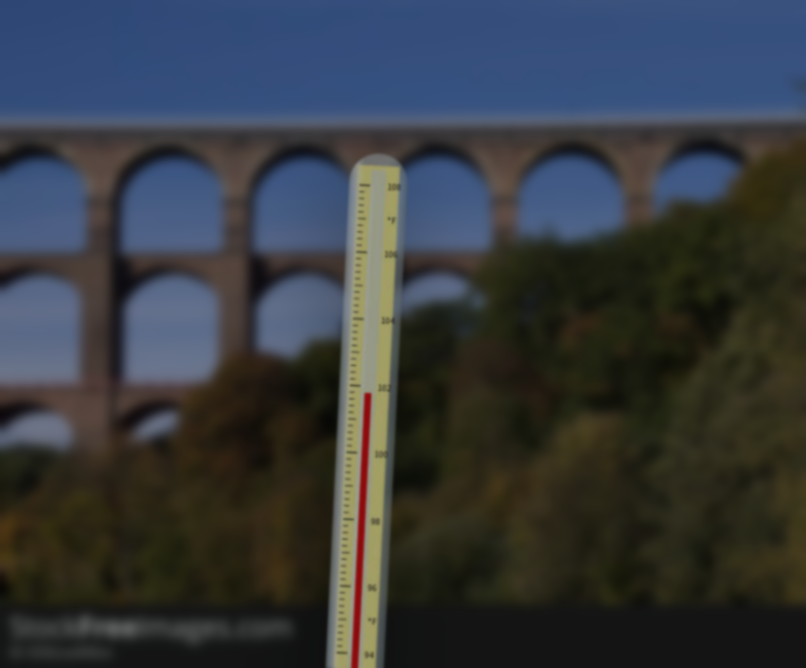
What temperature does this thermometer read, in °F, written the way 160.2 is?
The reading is 101.8
